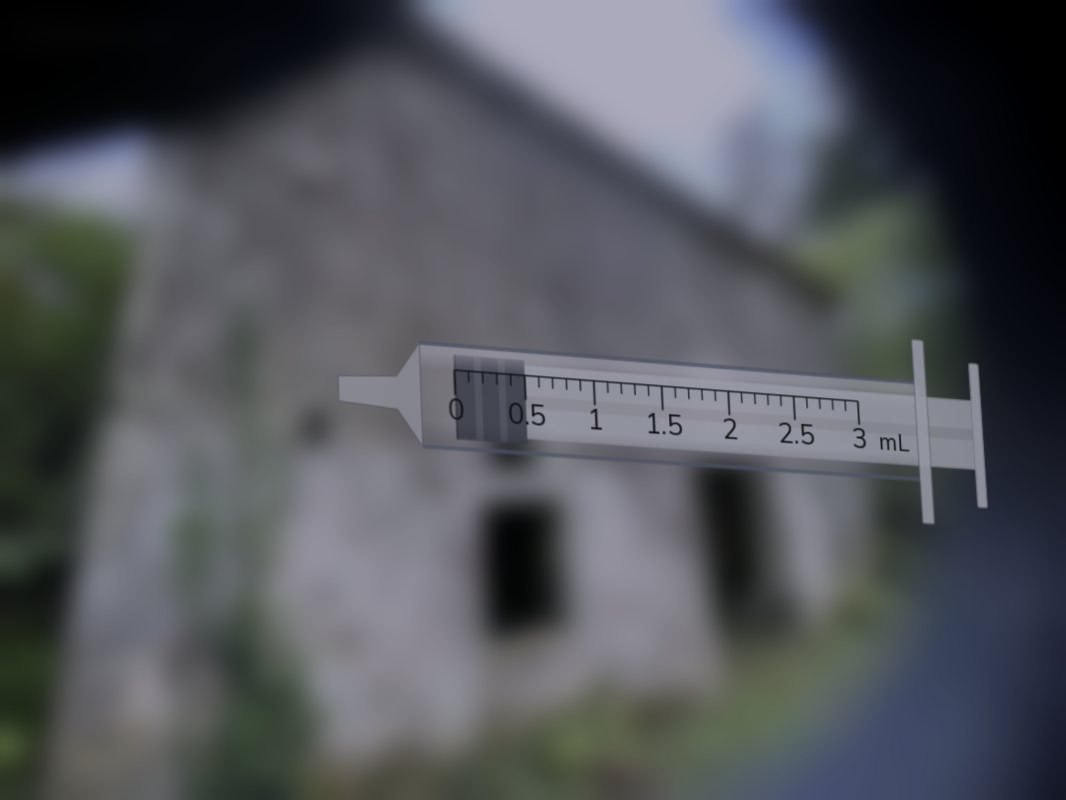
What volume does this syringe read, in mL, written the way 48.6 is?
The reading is 0
